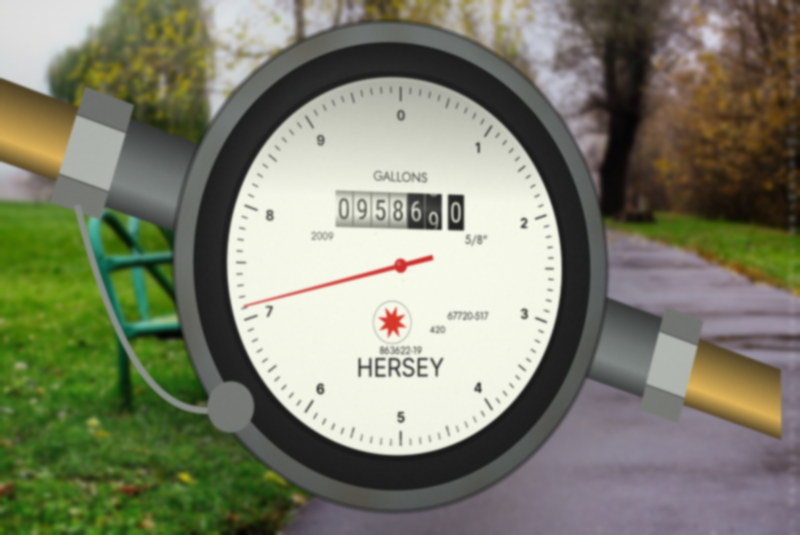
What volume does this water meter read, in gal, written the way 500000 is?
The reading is 958687.1
